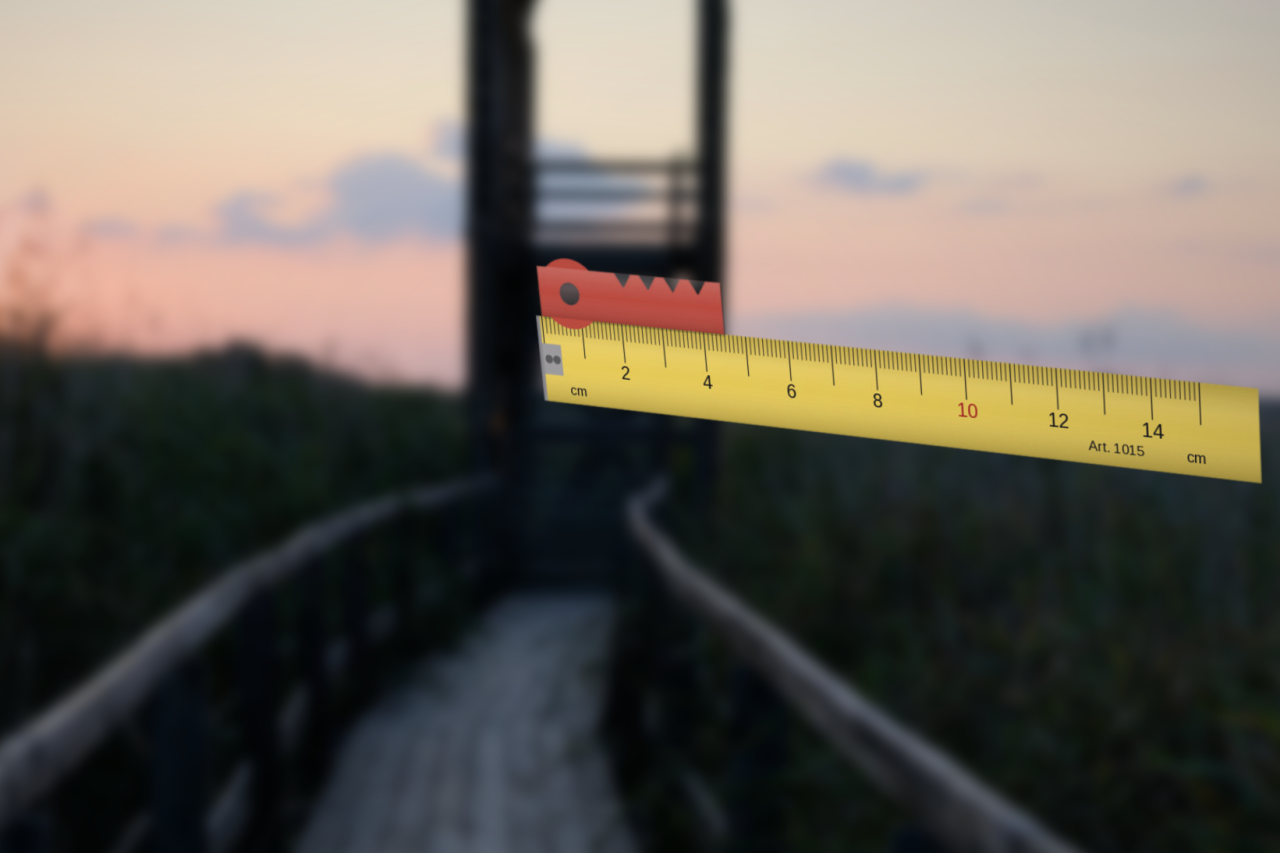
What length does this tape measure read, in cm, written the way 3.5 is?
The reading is 4.5
